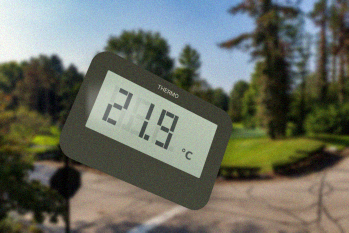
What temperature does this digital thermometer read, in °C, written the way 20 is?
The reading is 21.9
